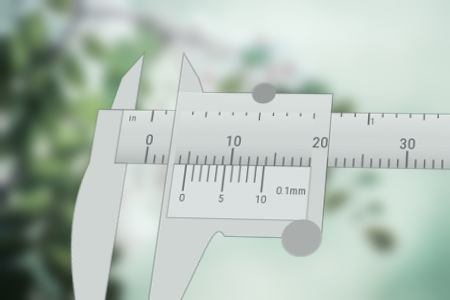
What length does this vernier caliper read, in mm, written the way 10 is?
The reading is 4.8
